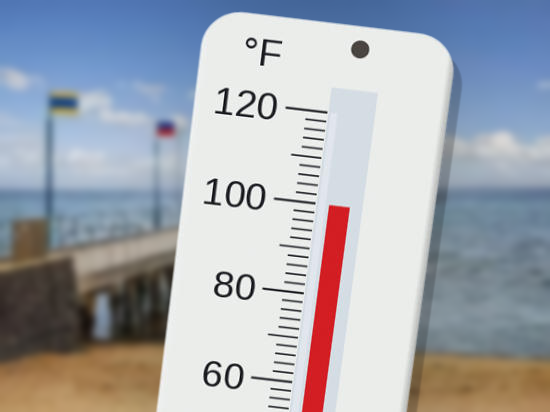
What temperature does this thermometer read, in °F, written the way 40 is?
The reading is 100
